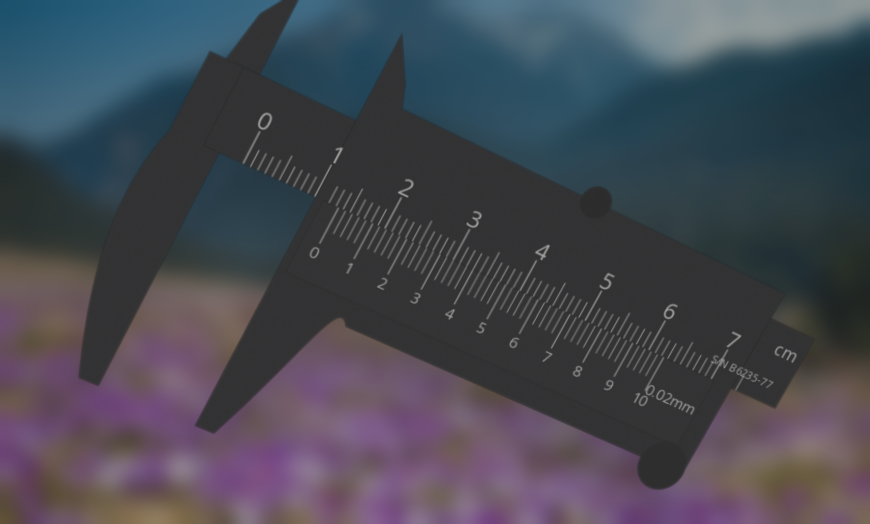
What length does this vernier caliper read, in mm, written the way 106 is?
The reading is 13.4
